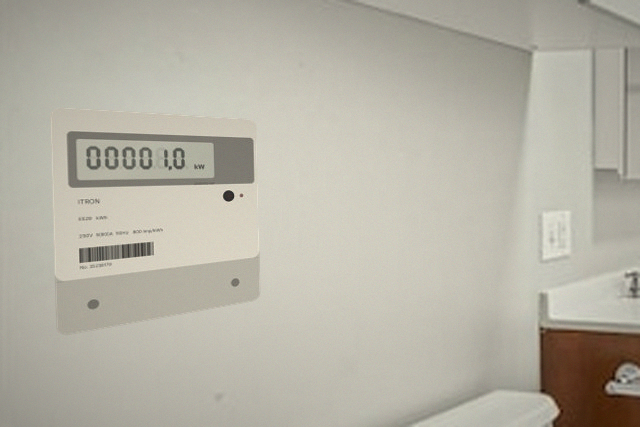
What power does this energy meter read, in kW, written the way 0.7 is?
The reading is 1.0
